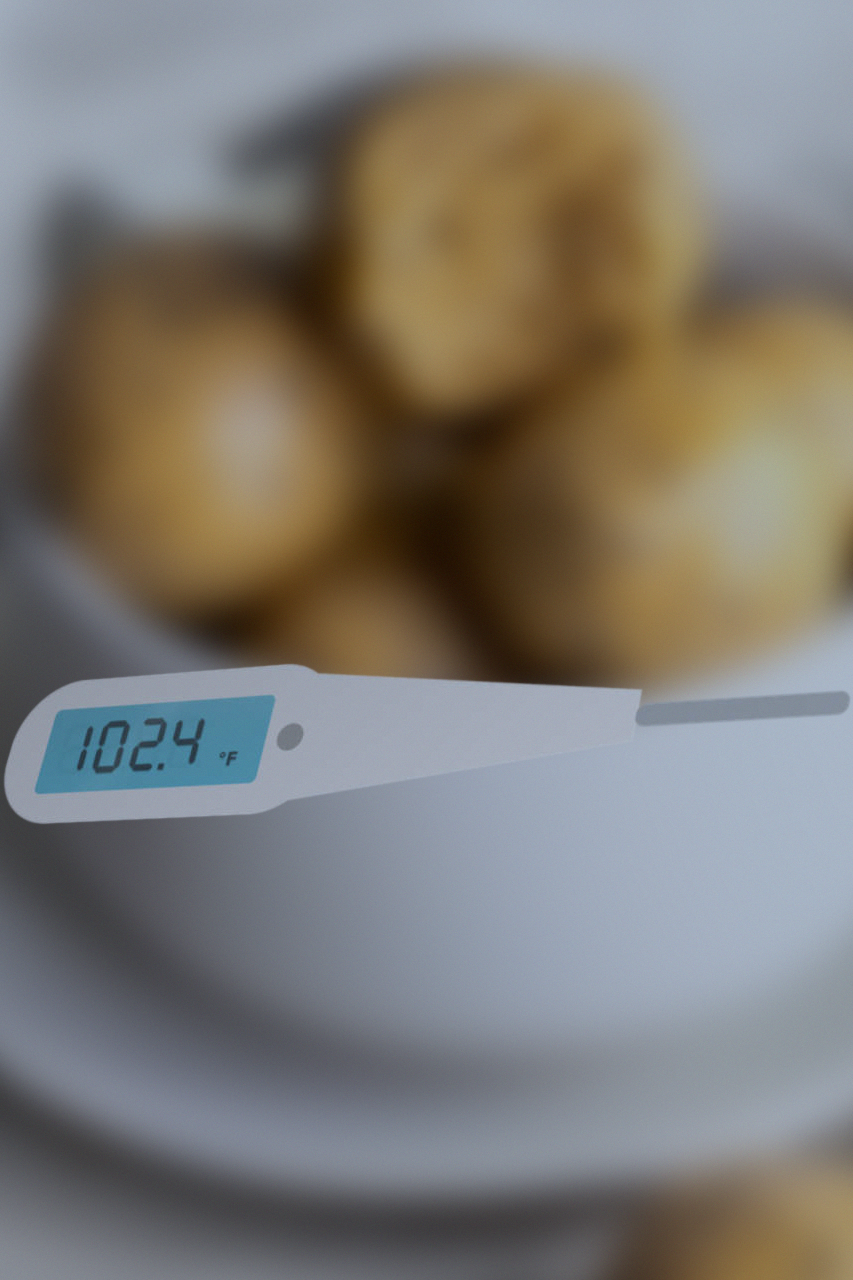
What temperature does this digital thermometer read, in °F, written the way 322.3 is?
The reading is 102.4
